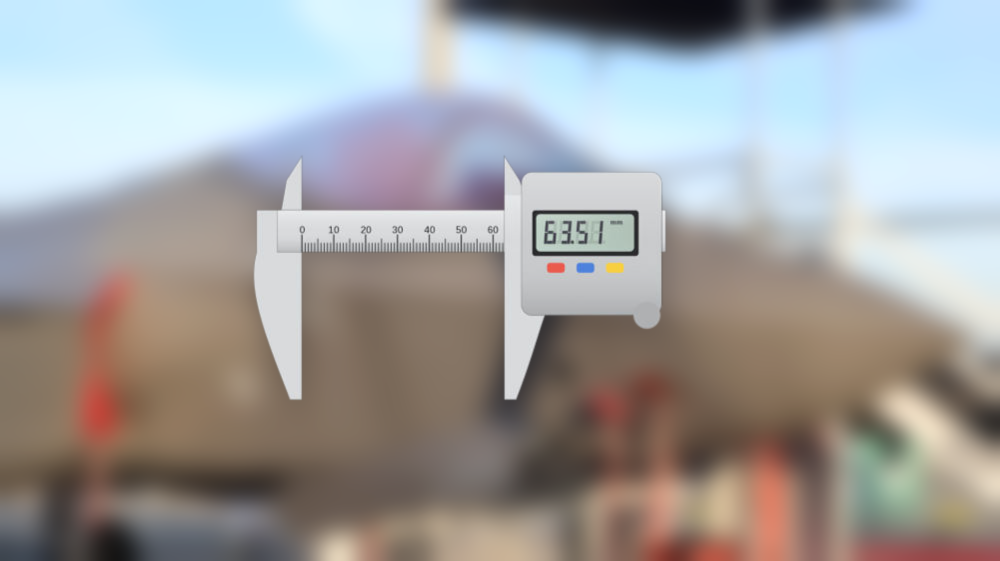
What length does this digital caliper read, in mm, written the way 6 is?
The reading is 63.51
